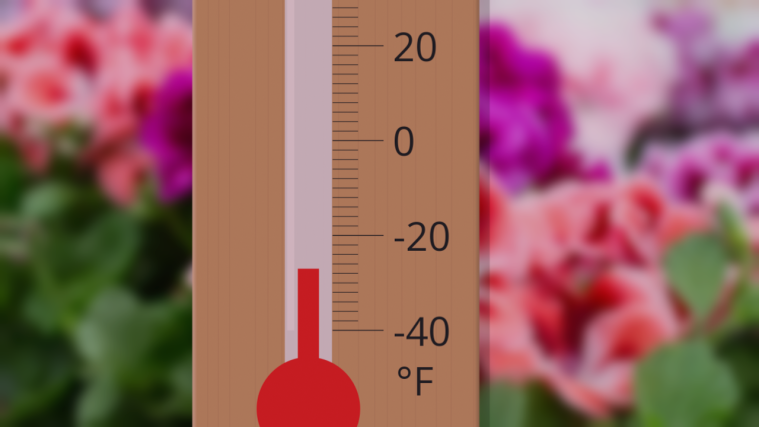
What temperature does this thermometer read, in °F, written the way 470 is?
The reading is -27
